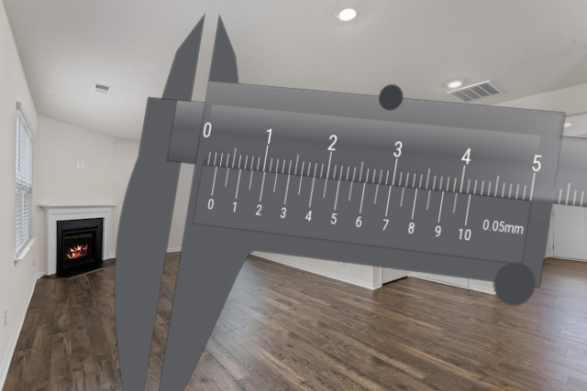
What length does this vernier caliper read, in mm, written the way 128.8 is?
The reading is 2.4
